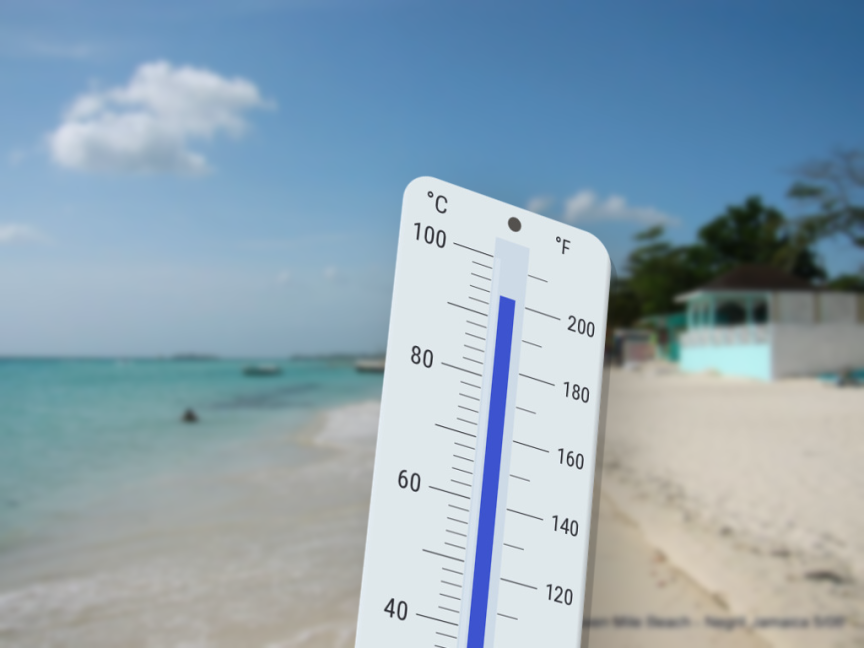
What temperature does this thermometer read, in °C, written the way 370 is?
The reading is 94
